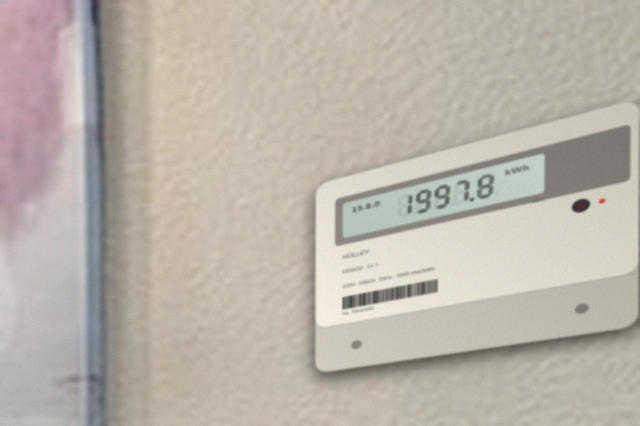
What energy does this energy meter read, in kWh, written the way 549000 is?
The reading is 1997.8
